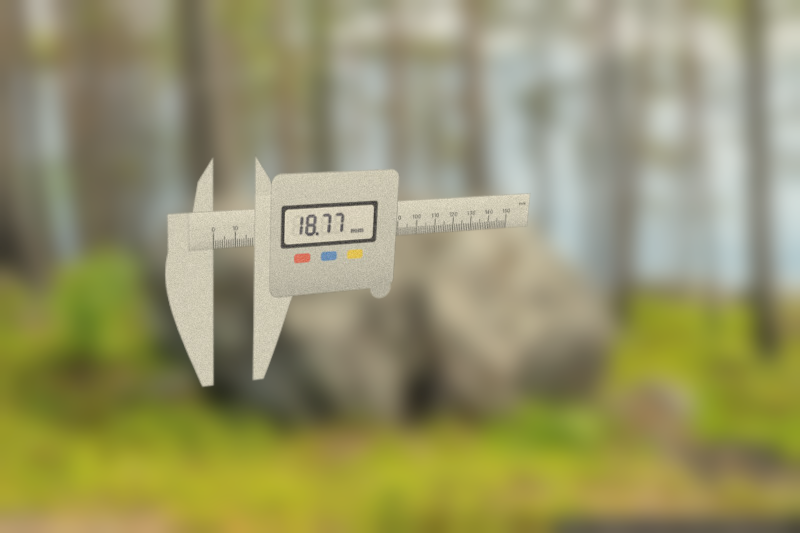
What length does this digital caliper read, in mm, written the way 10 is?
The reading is 18.77
